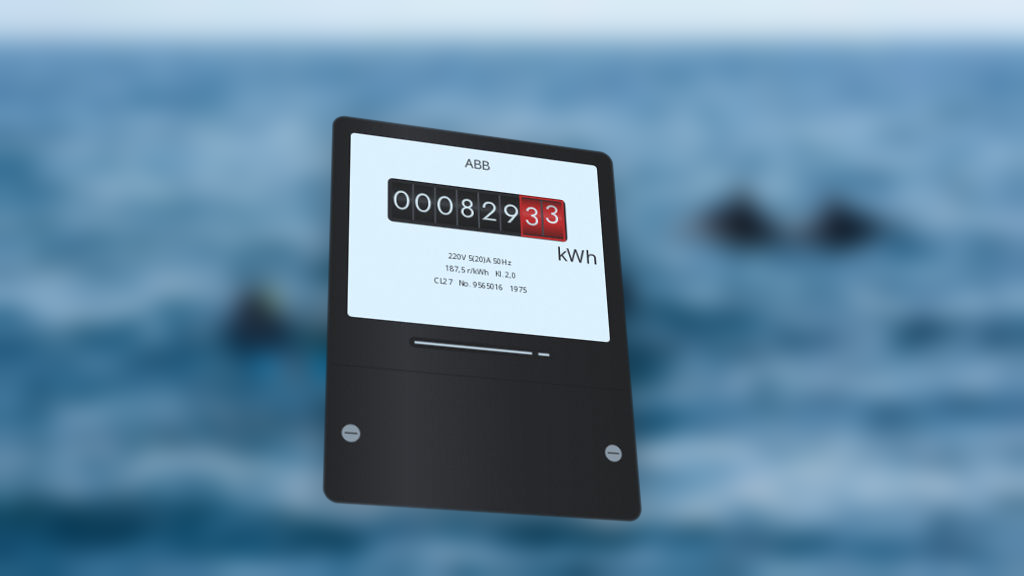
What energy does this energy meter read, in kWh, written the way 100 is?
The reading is 829.33
